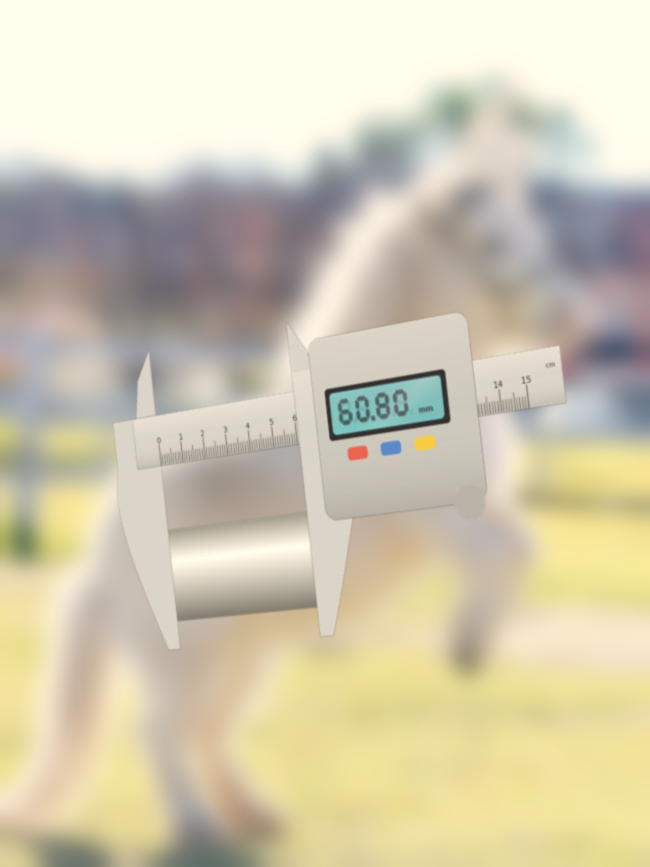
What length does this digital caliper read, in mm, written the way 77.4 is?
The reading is 60.80
